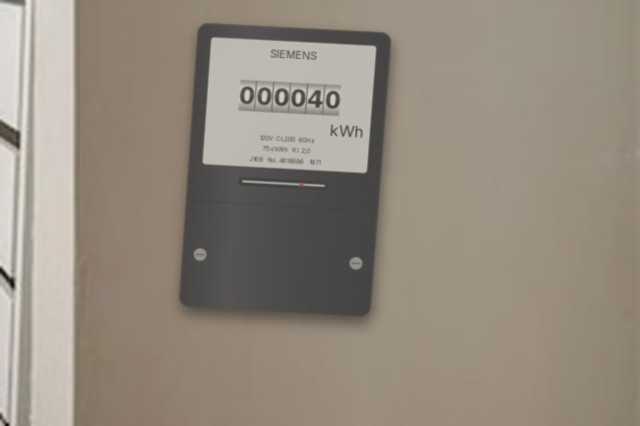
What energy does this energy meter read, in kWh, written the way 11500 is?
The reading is 40
